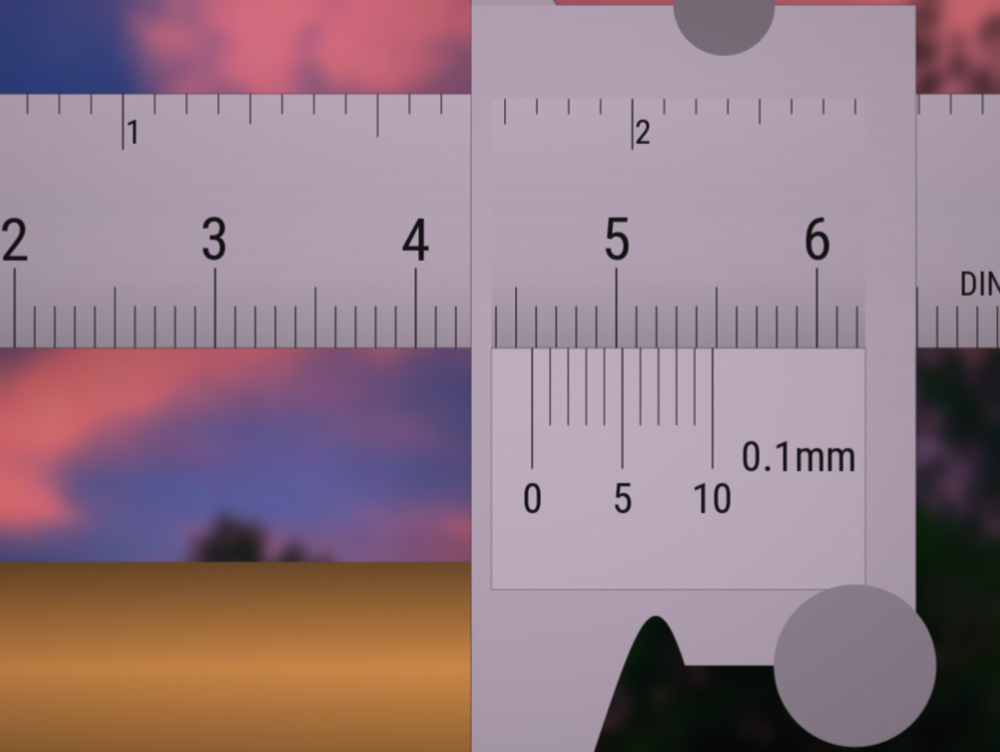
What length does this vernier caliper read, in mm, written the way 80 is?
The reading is 45.8
